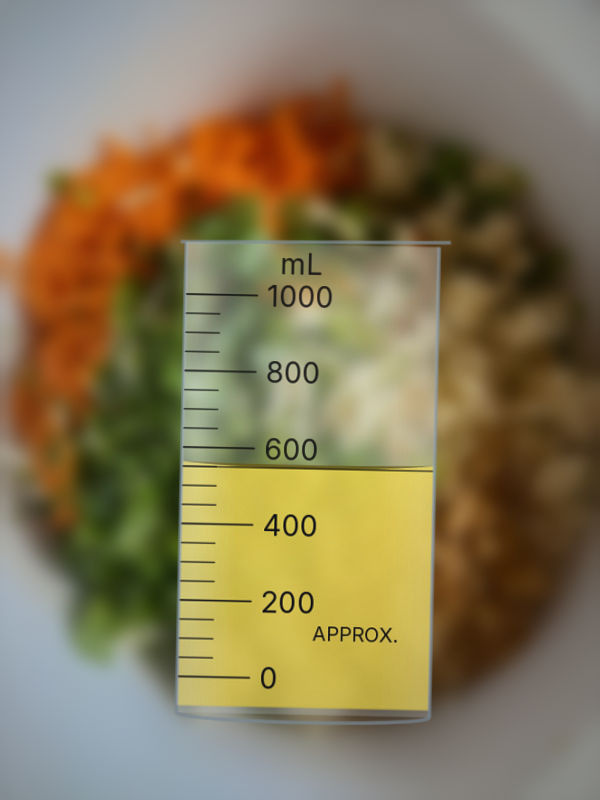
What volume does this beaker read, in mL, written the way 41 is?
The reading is 550
